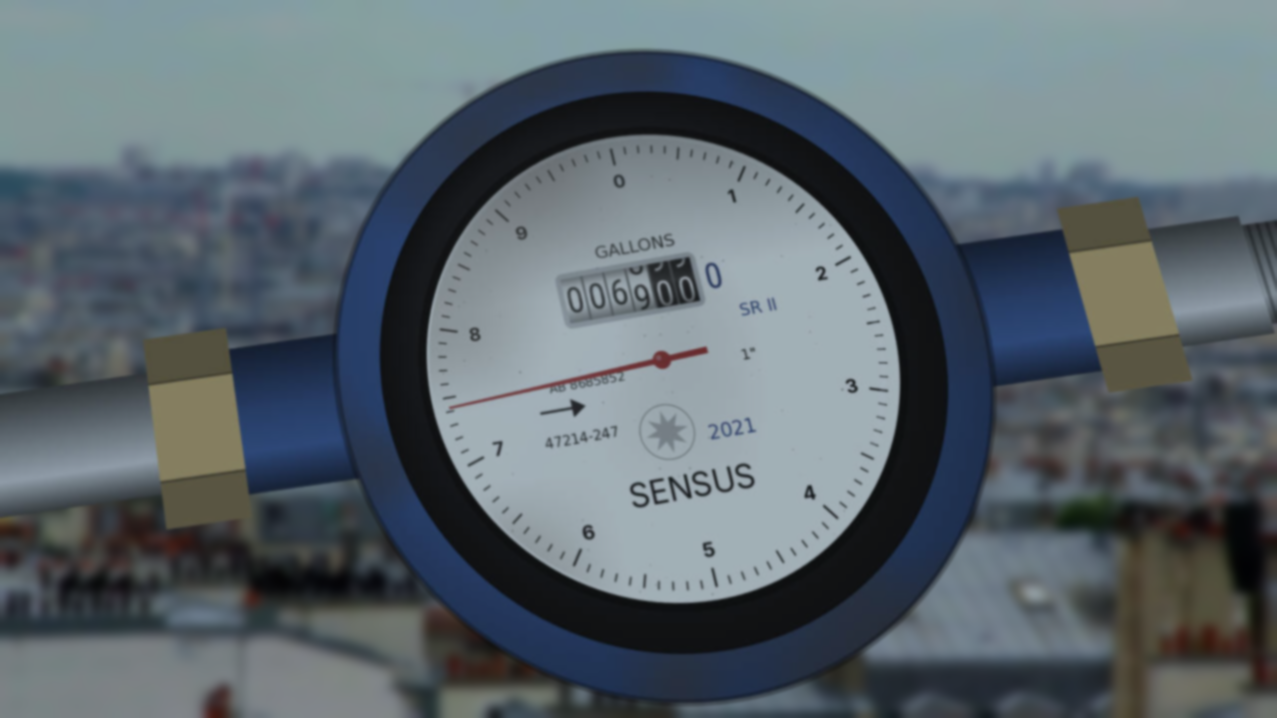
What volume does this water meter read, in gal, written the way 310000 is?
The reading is 68997.4
